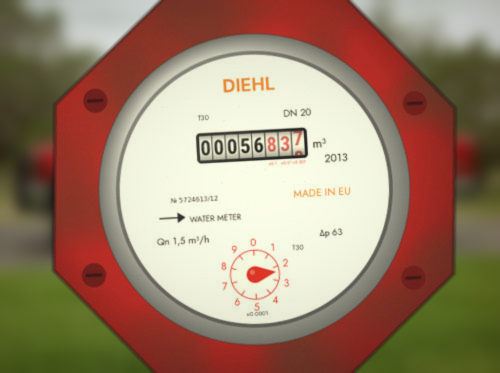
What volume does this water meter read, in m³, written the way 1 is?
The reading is 56.8372
